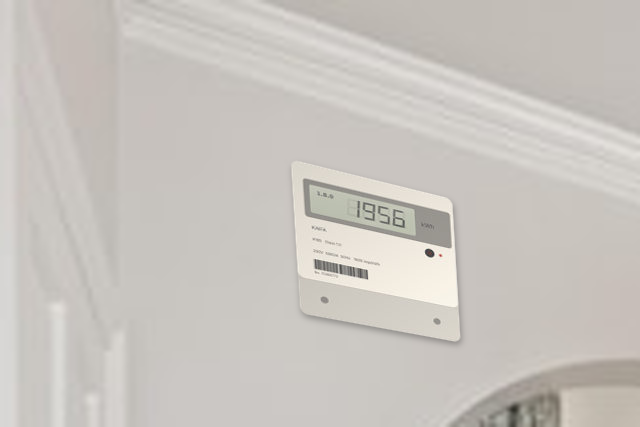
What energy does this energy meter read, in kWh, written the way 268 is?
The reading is 1956
